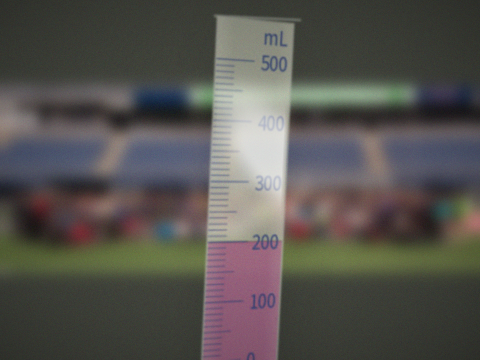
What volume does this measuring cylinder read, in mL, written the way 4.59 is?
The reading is 200
